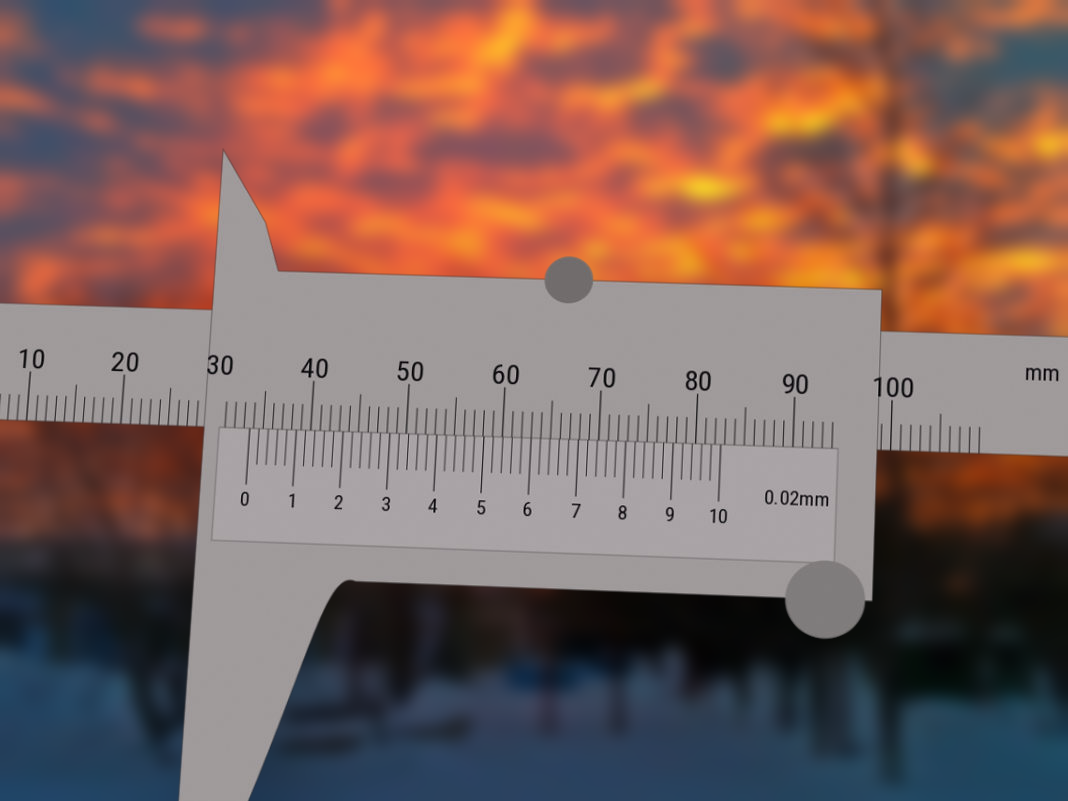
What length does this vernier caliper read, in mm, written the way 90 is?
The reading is 33.6
